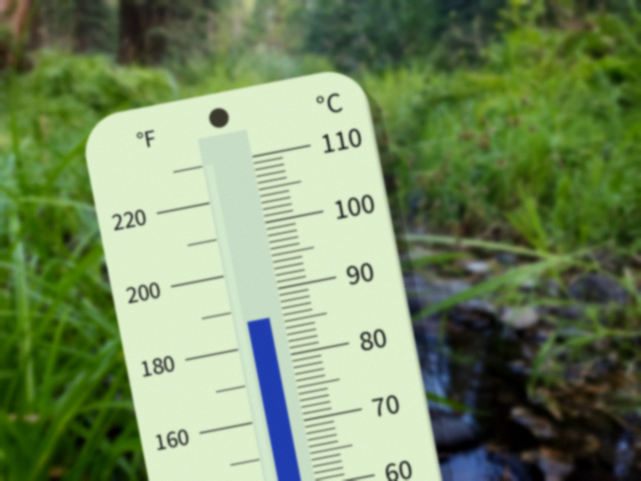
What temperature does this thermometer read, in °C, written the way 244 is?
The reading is 86
